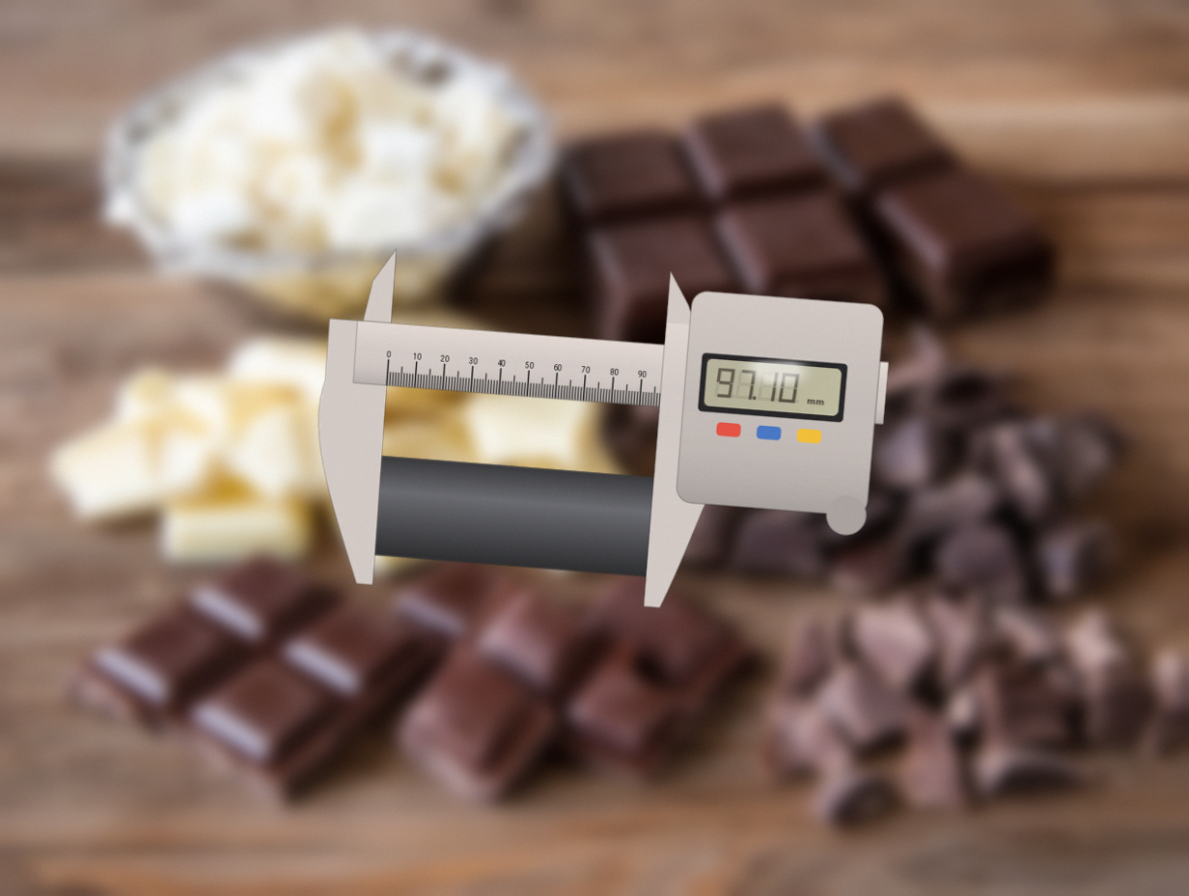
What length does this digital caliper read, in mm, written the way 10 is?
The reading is 97.10
